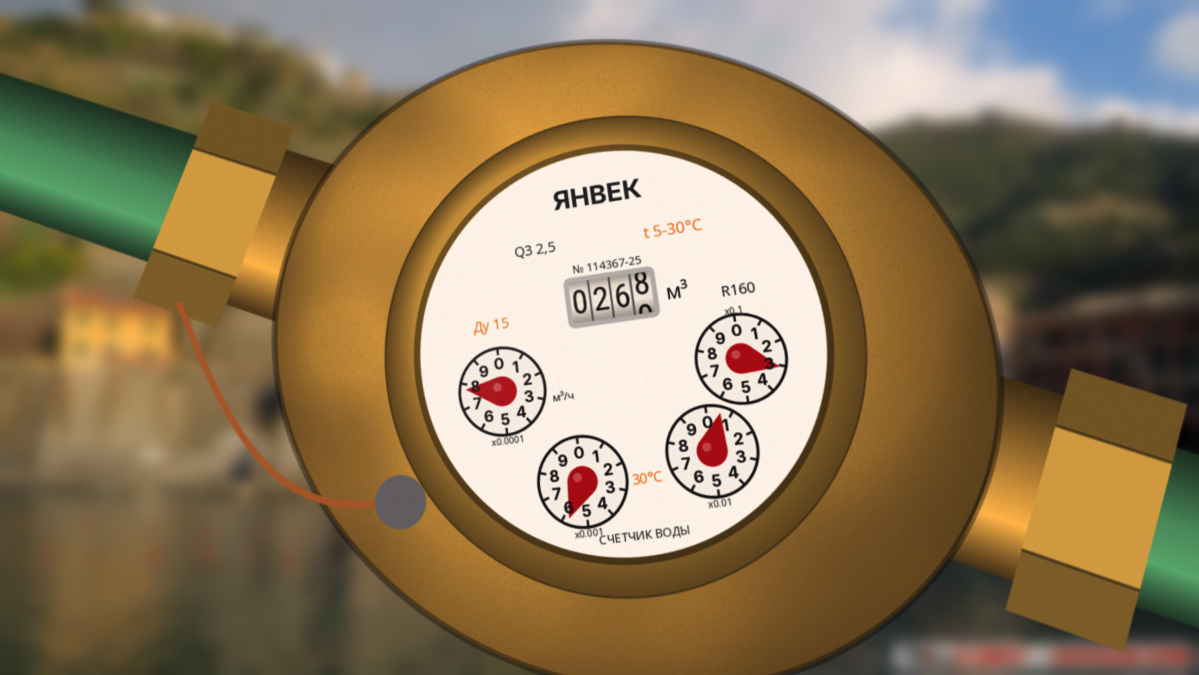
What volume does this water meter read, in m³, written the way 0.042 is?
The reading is 268.3057
